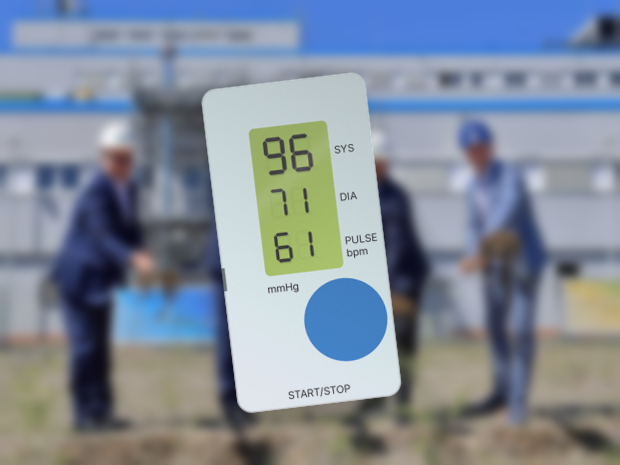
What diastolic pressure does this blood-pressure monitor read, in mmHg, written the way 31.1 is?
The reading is 71
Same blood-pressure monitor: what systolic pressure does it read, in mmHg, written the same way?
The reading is 96
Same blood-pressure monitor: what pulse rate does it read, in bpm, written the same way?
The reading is 61
